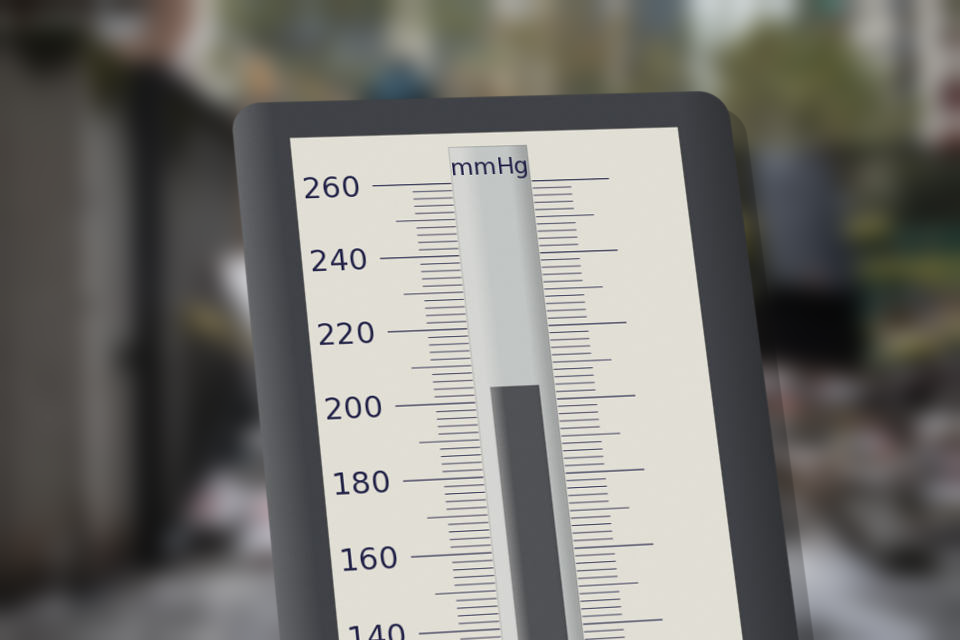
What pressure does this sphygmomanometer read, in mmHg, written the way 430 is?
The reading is 204
